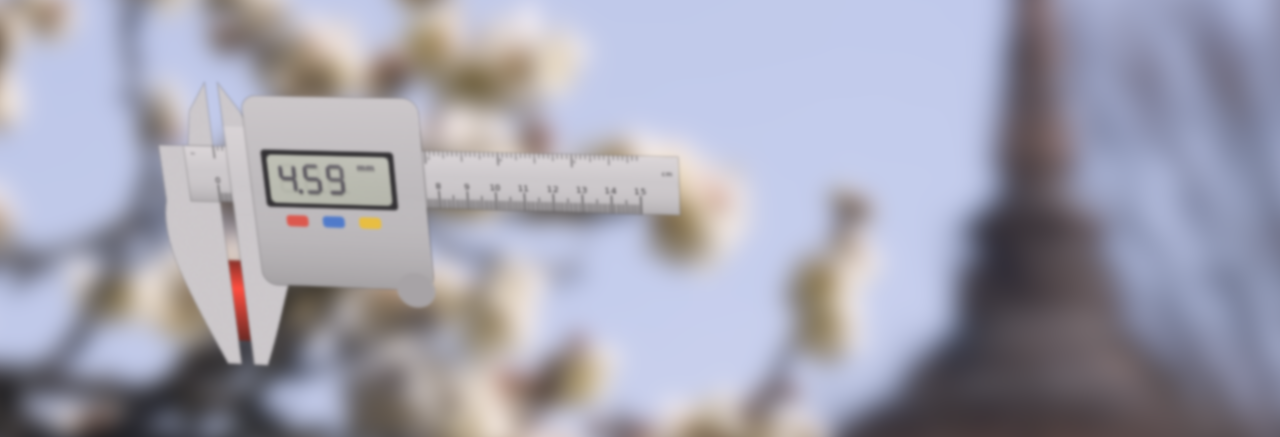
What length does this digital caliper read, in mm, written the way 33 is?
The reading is 4.59
